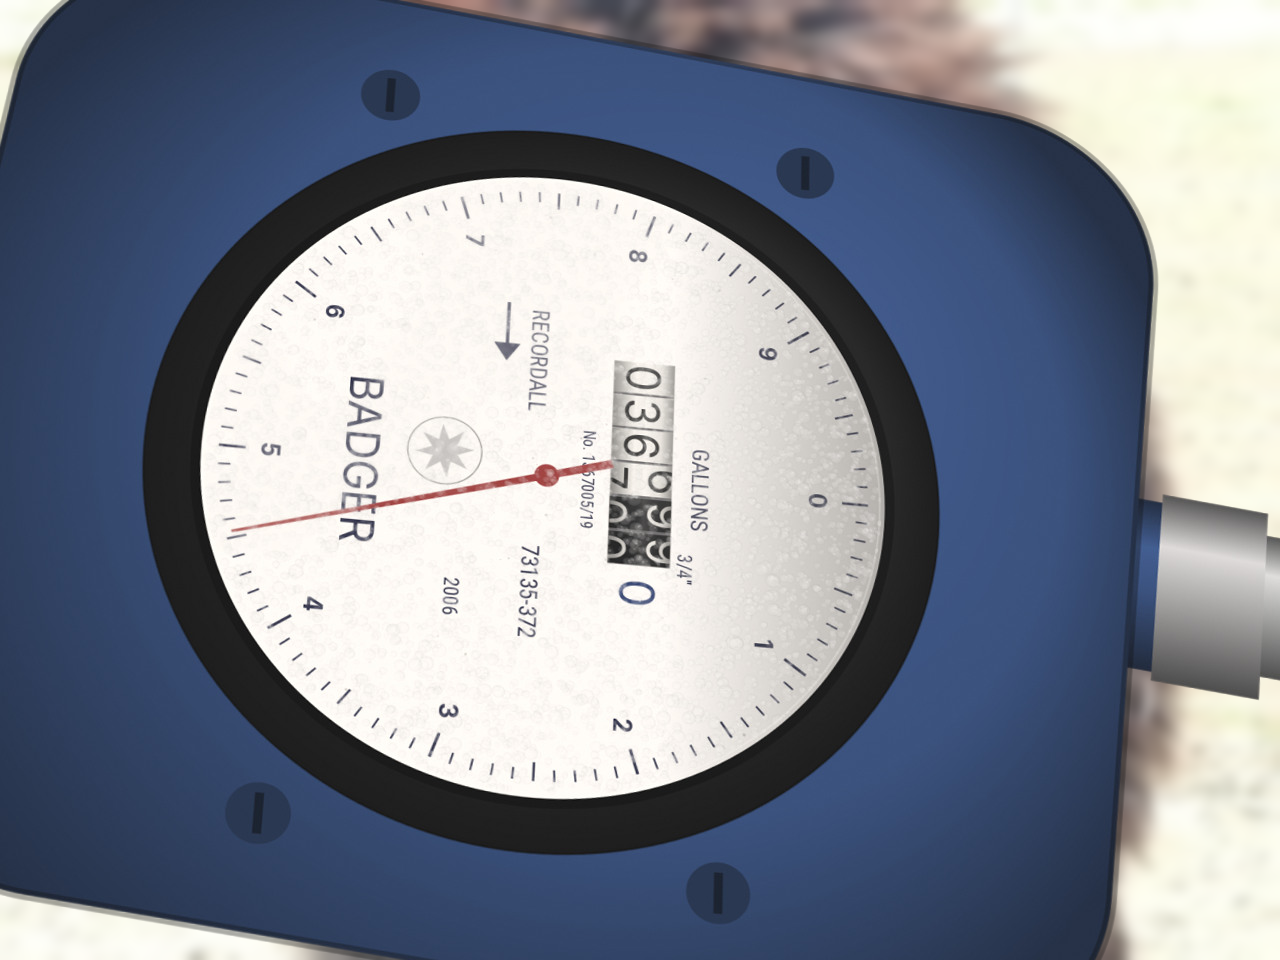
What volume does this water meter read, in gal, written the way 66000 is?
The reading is 366994.5
